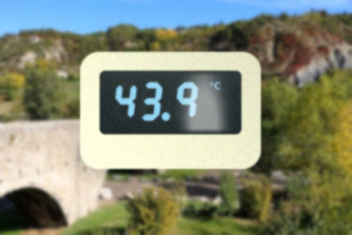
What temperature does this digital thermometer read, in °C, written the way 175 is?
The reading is 43.9
